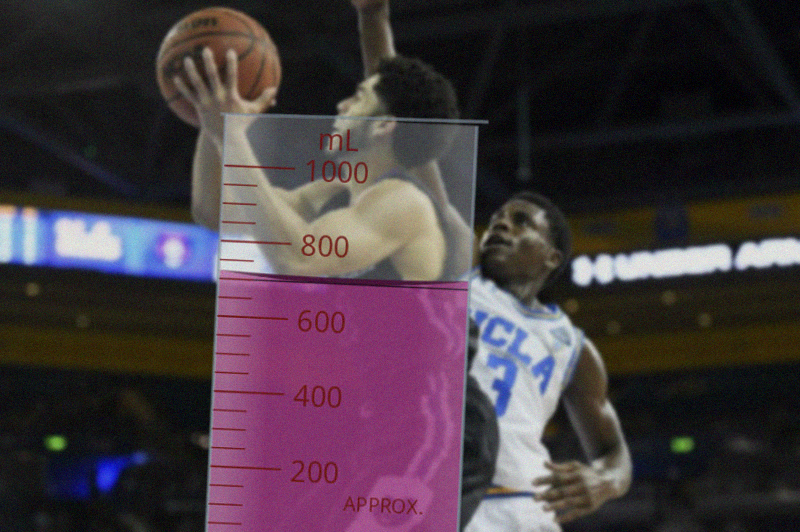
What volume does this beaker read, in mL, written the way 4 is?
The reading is 700
